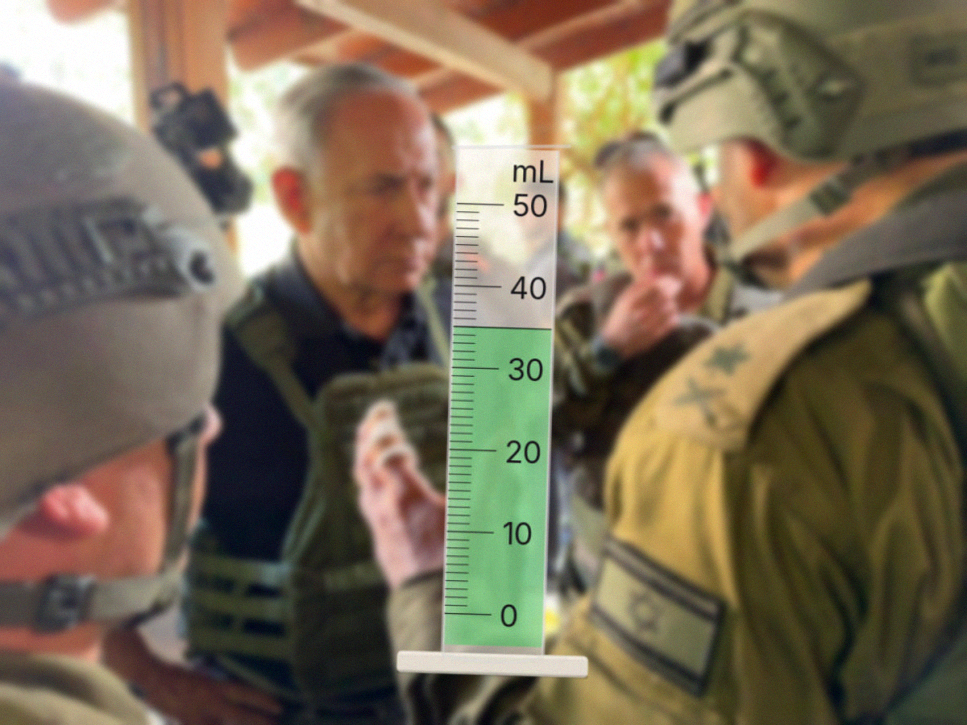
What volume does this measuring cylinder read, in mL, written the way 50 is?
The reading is 35
